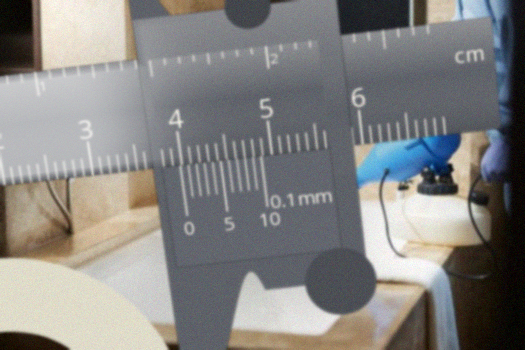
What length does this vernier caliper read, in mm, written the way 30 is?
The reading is 39.8
